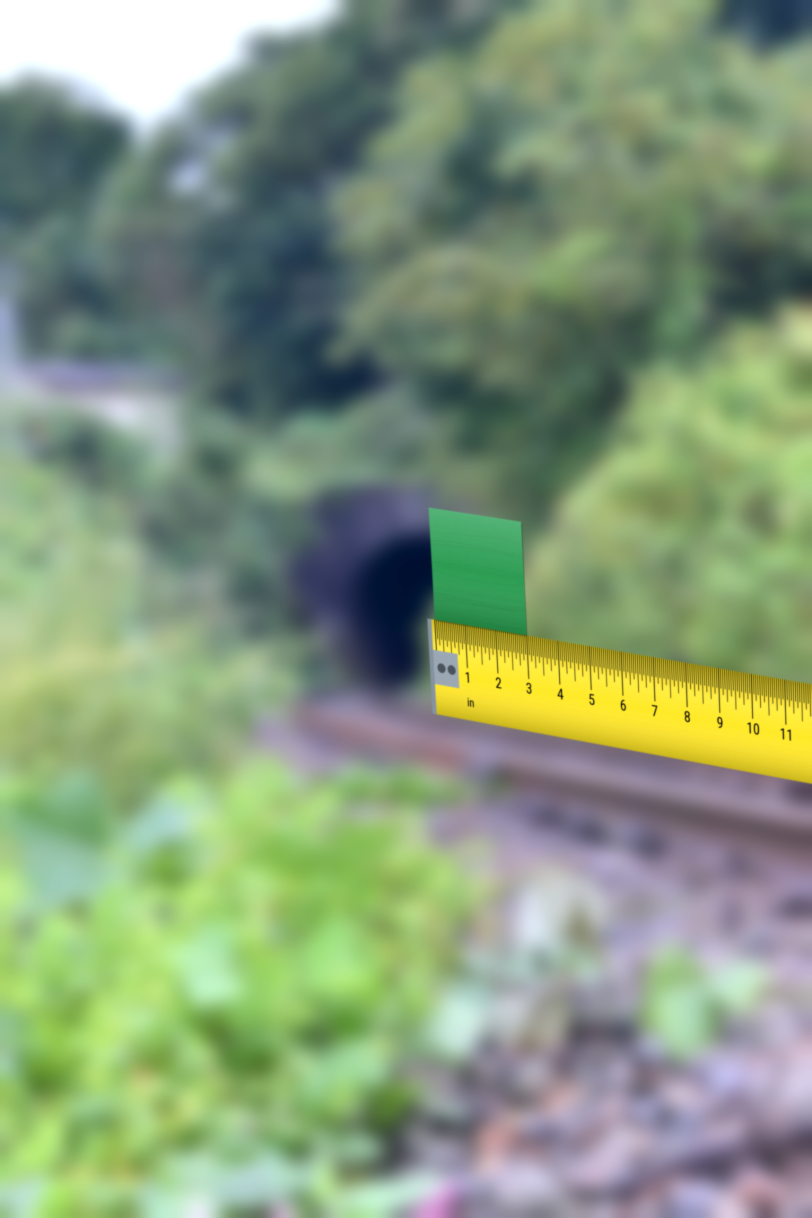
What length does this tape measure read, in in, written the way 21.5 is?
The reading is 3
